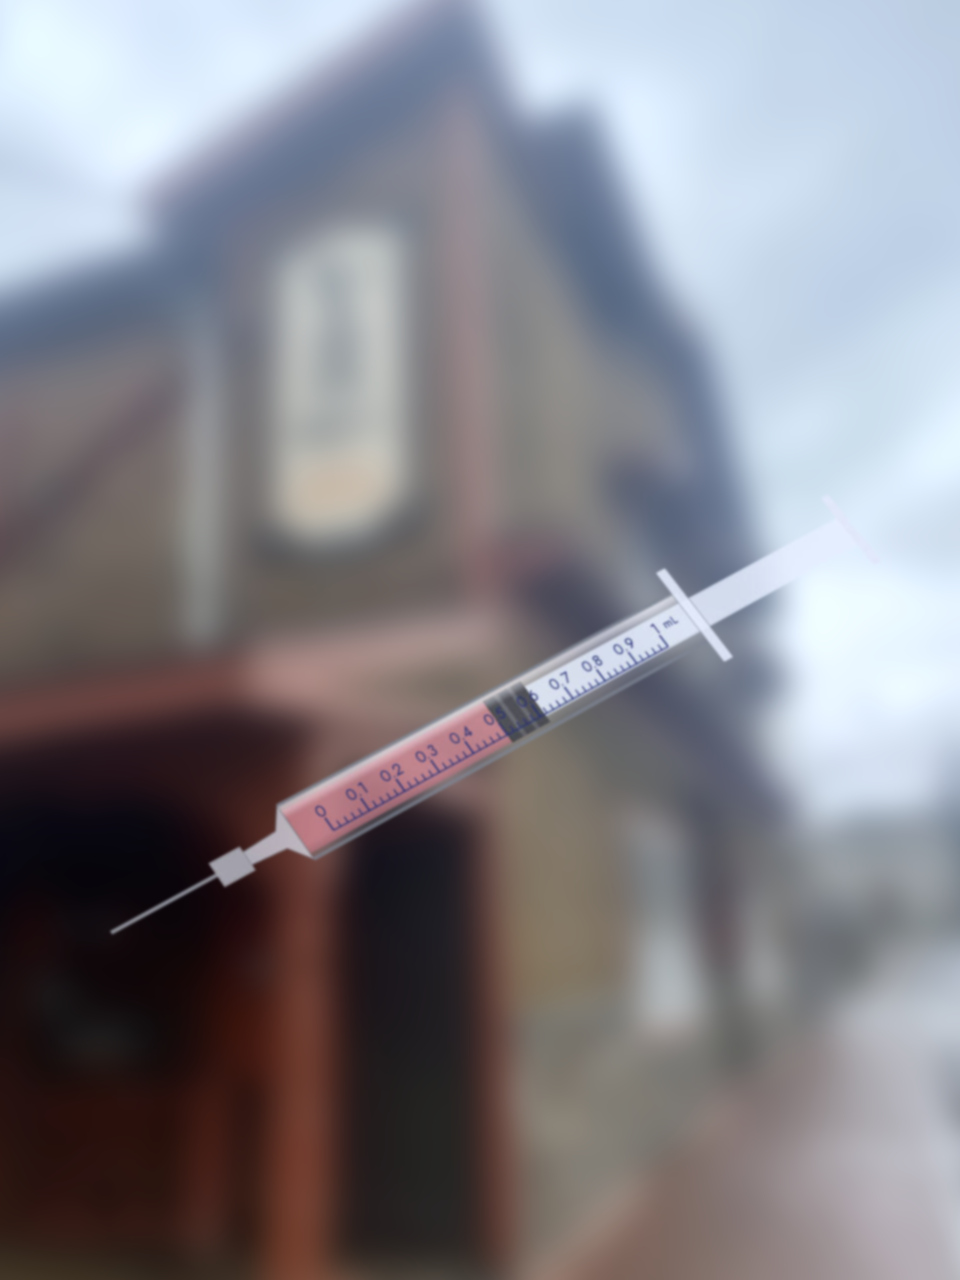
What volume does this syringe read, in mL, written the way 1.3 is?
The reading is 0.5
